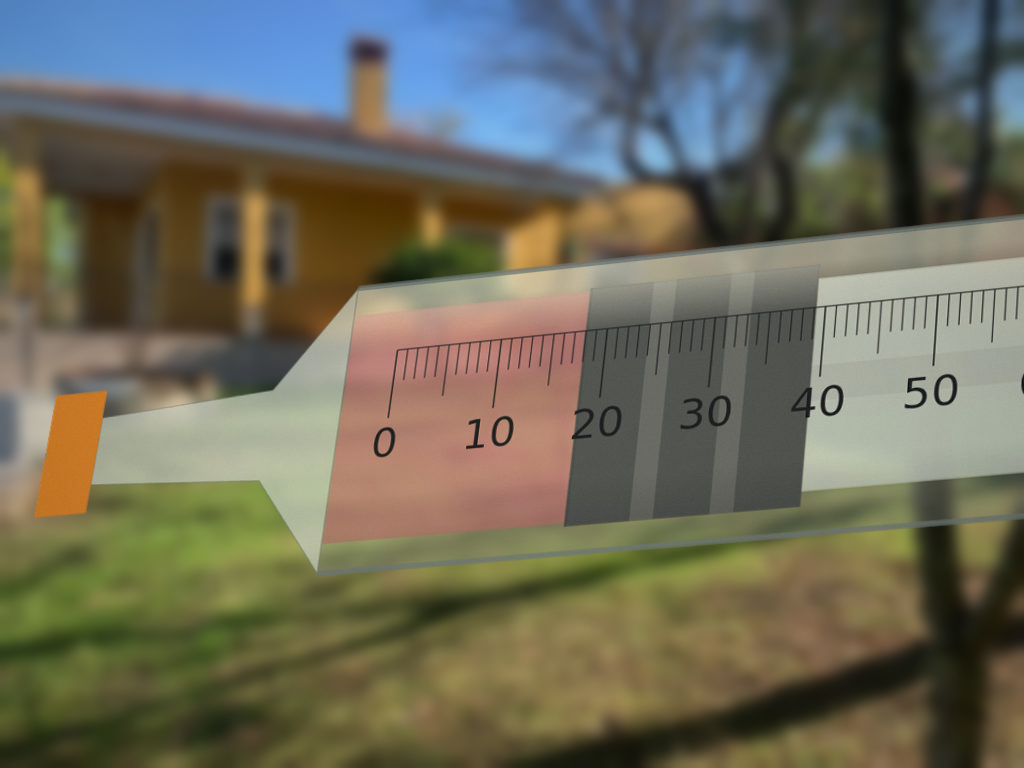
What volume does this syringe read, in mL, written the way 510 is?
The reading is 18
